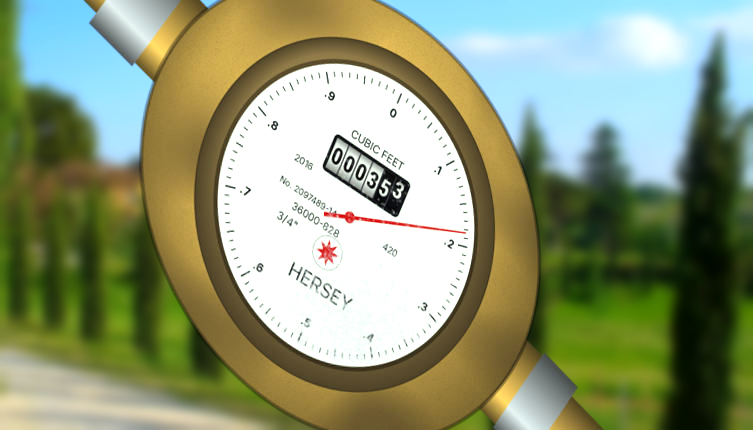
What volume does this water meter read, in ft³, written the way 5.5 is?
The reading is 353.18
